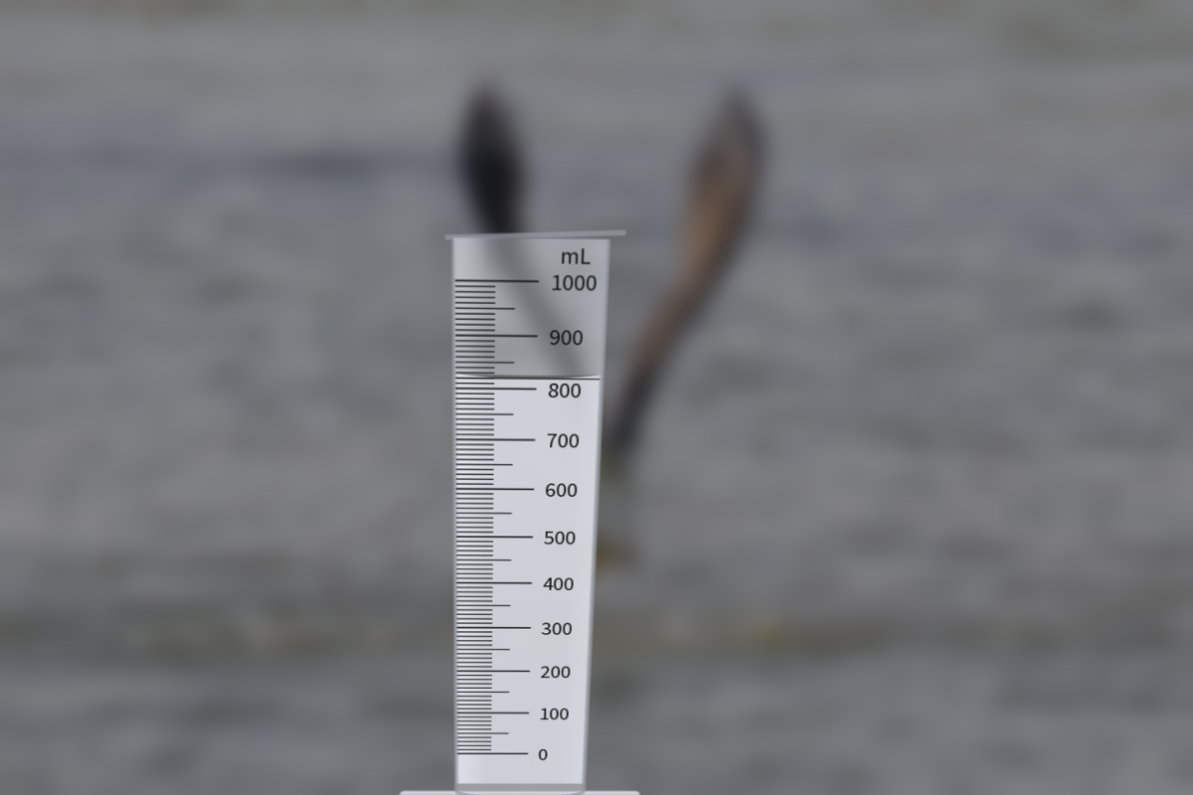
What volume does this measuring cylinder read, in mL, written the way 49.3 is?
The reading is 820
